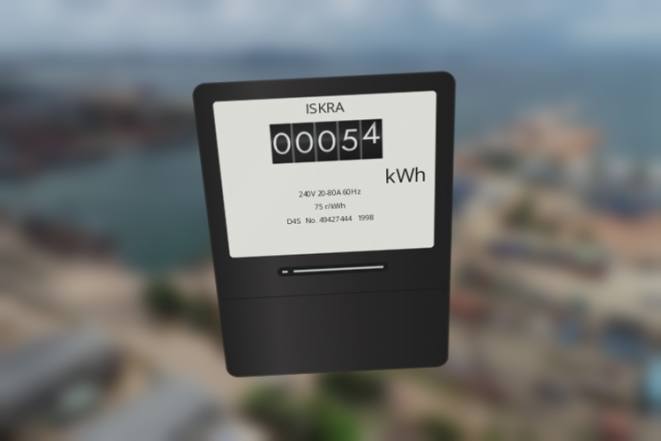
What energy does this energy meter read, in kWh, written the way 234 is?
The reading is 54
